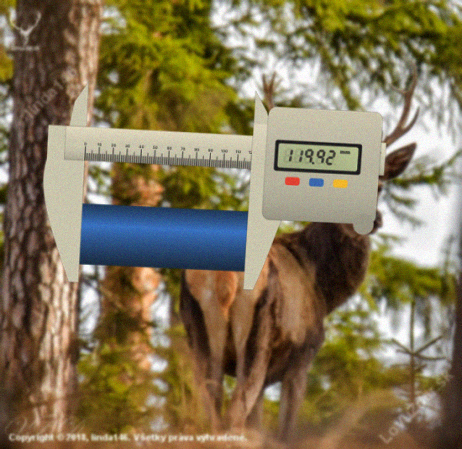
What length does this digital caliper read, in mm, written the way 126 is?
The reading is 119.92
